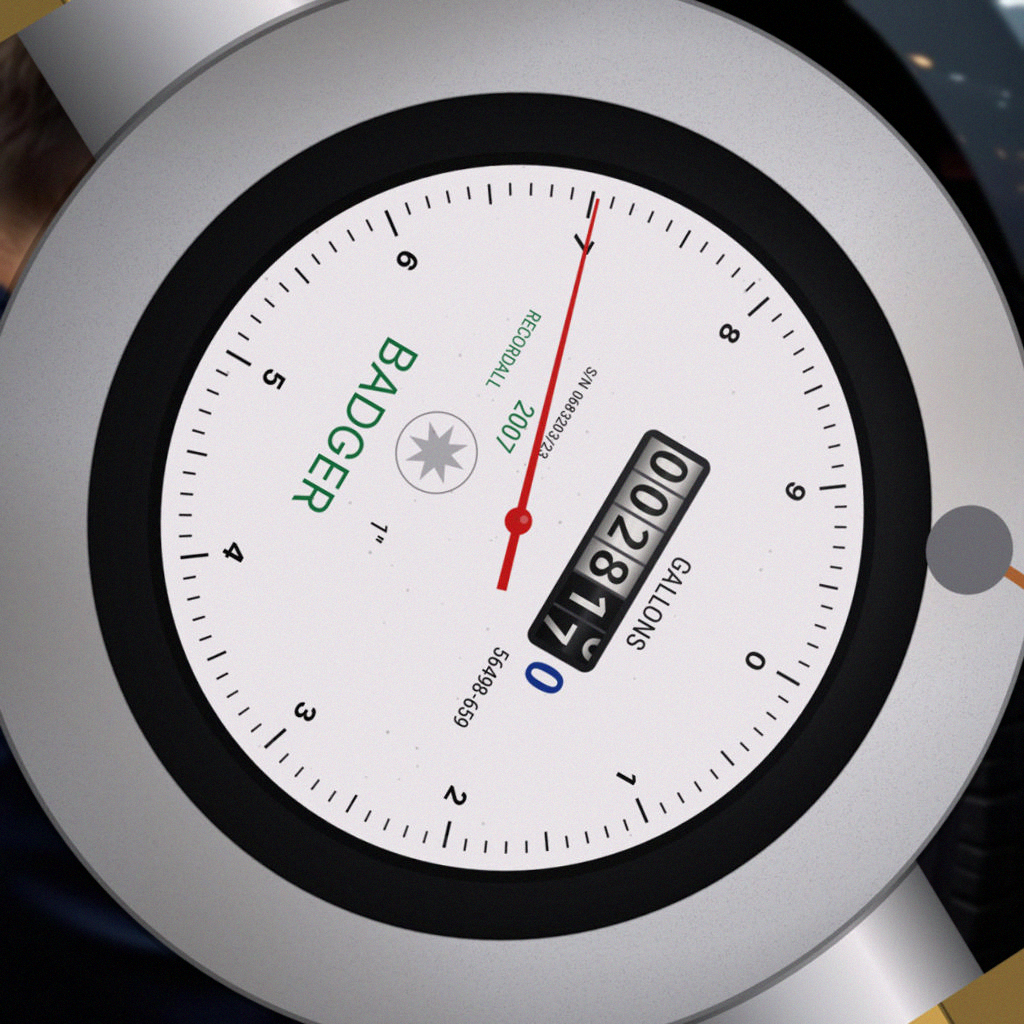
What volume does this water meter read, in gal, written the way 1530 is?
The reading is 28167.0
